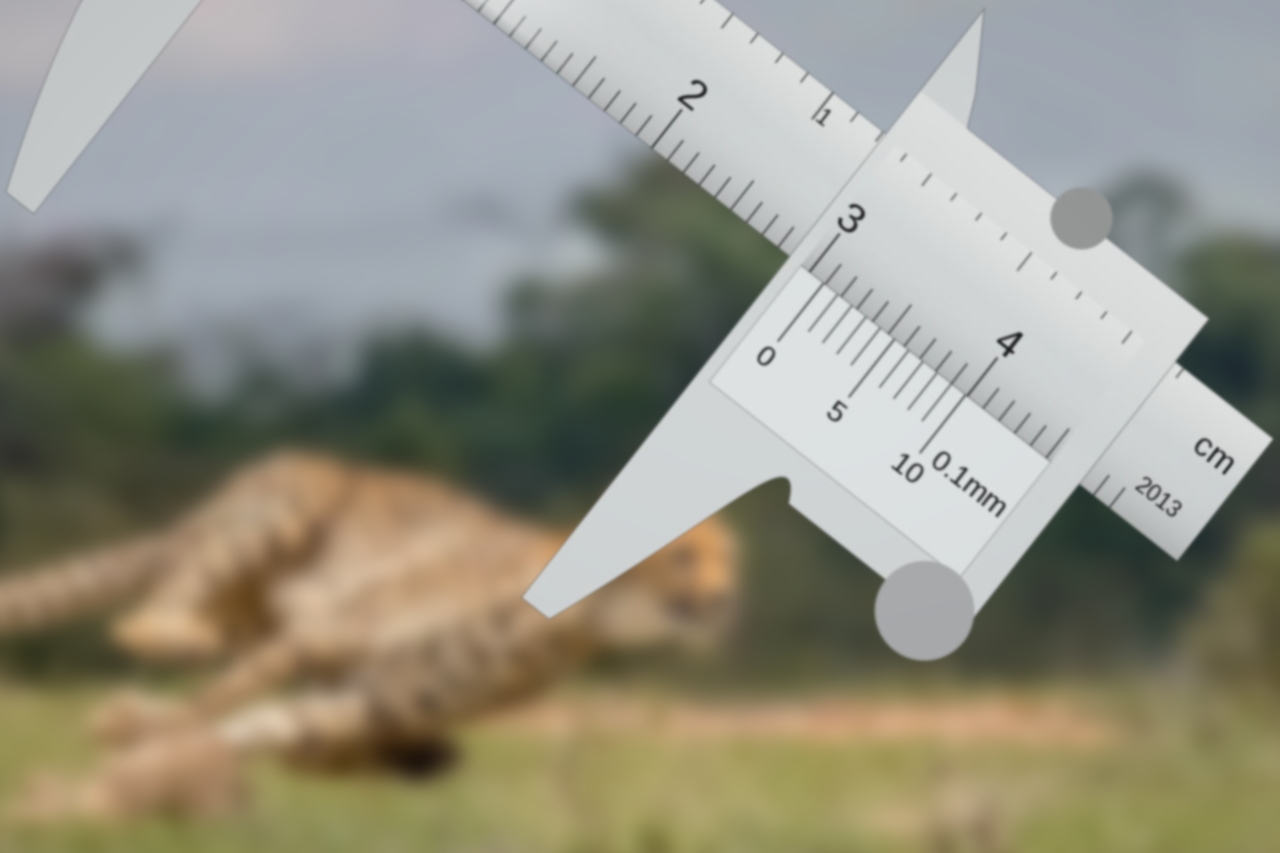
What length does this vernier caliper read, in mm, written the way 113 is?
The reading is 30.9
